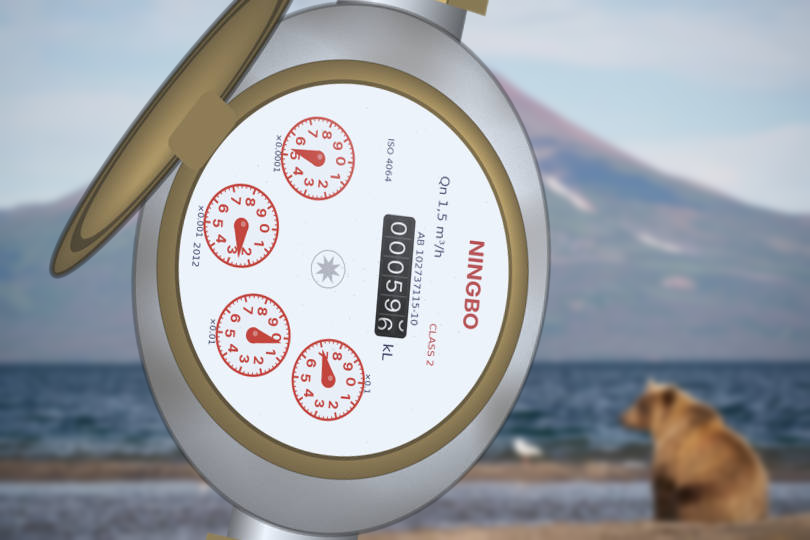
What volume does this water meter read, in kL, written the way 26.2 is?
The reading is 595.7025
